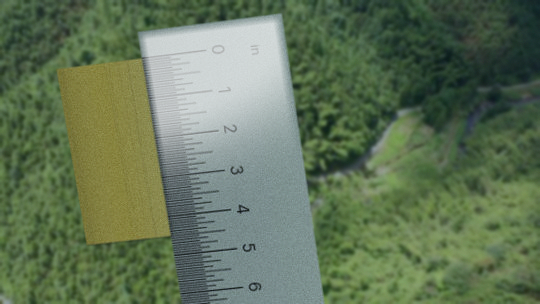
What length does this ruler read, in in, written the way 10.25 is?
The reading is 4.5
